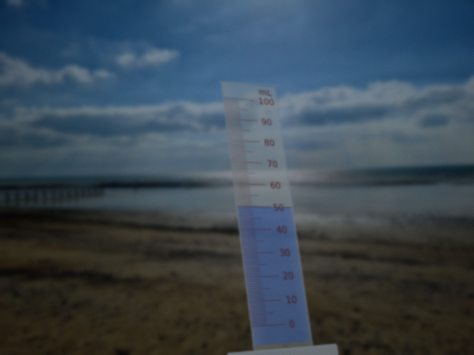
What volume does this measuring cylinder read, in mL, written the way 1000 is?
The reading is 50
